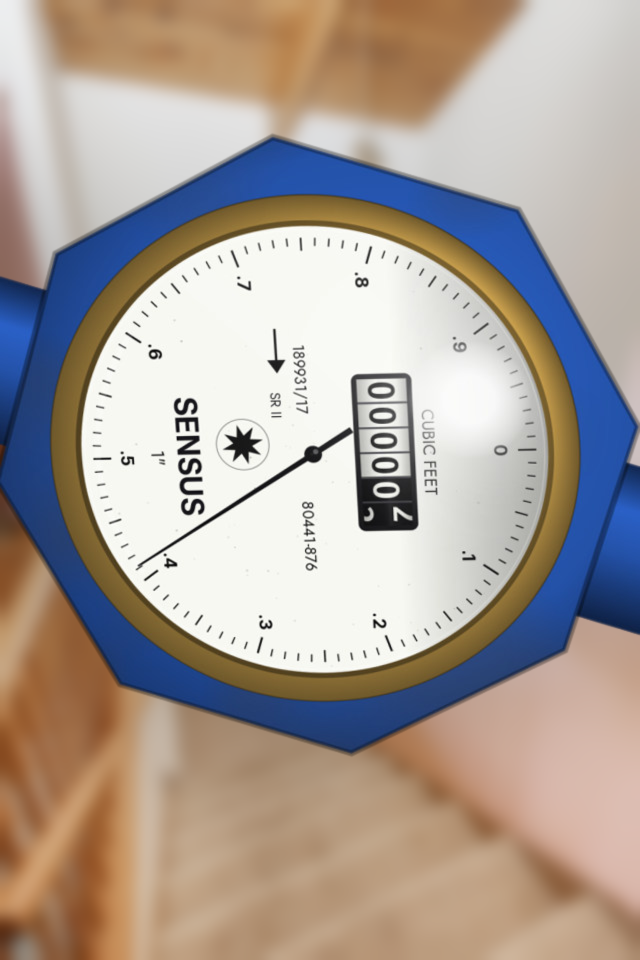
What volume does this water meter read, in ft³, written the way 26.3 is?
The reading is 2.41
